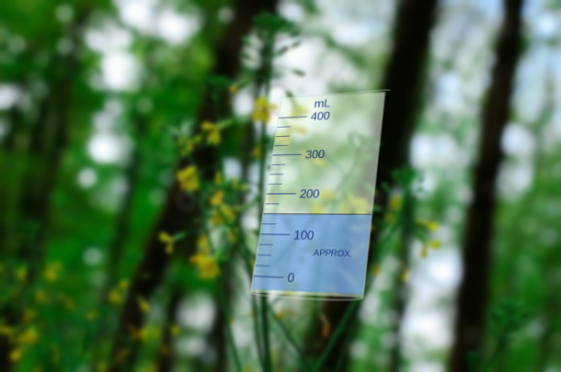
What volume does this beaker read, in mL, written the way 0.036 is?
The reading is 150
